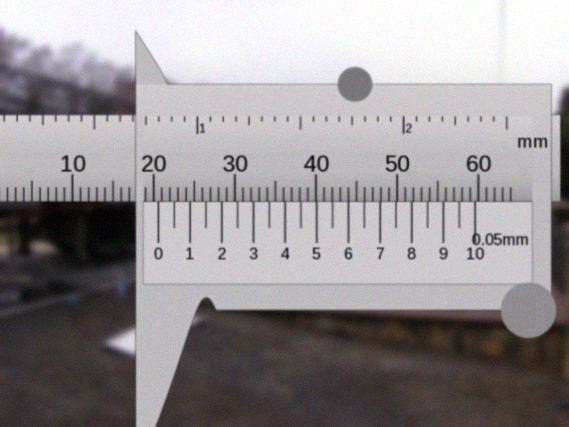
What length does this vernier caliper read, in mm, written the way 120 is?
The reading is 20.6
